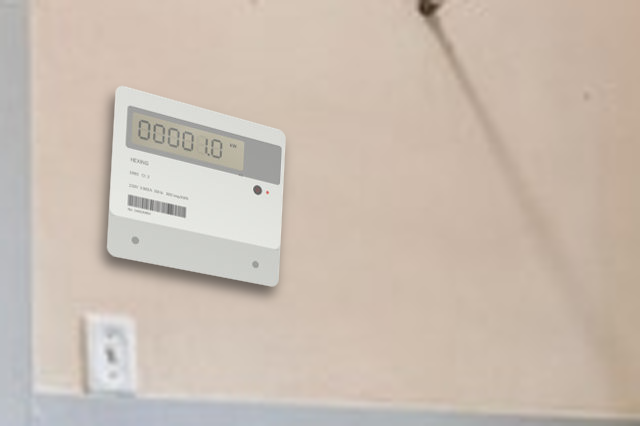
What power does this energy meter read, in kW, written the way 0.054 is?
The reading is 1.0
